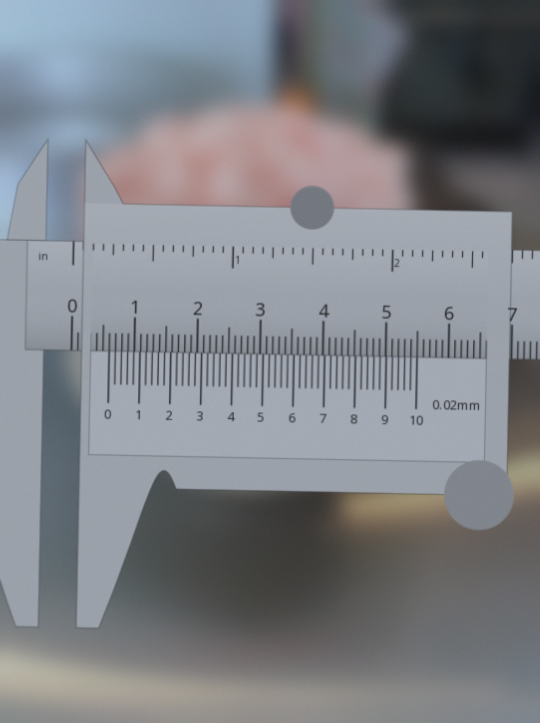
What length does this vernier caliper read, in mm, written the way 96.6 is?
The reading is 6.0
